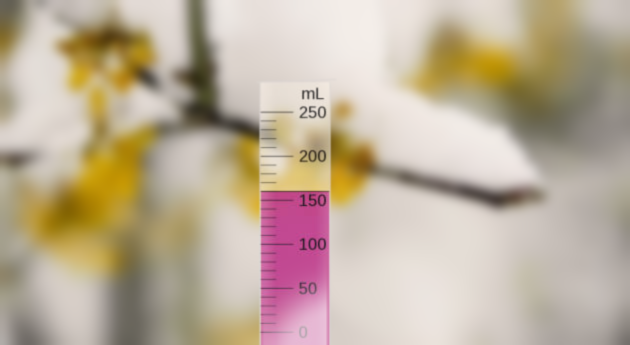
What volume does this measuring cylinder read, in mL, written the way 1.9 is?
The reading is 160
